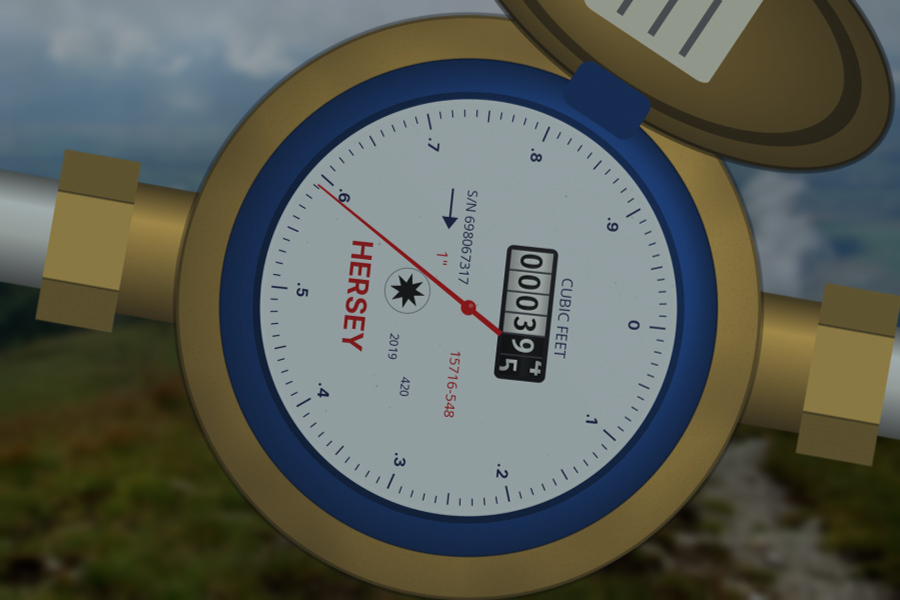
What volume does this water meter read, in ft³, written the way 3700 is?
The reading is 394.59
